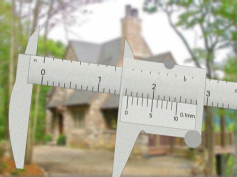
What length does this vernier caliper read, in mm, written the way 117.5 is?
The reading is 15.4
